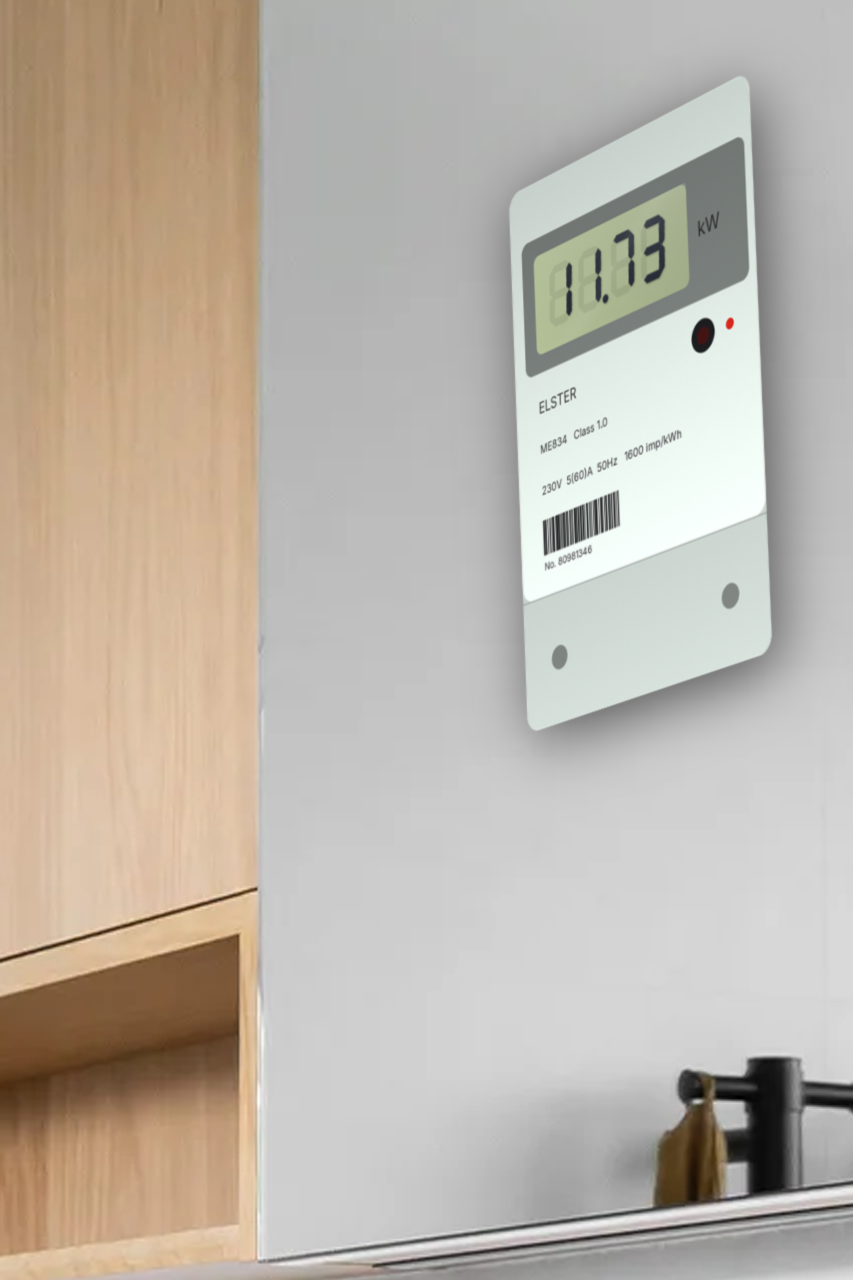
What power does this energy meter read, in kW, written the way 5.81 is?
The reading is 11.73
